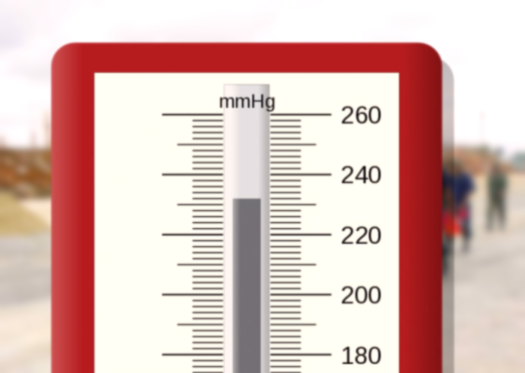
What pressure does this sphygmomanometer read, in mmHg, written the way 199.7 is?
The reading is 232
